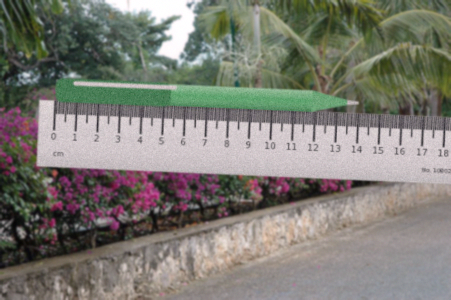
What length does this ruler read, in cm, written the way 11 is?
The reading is 14
